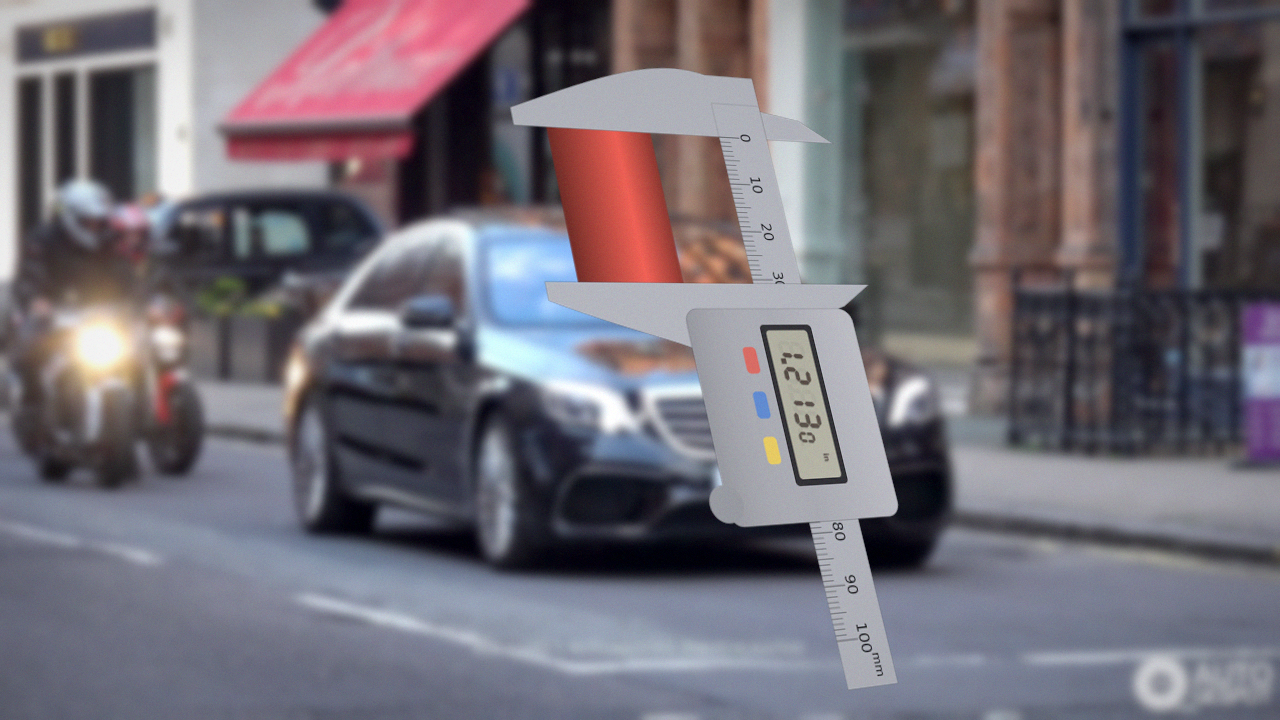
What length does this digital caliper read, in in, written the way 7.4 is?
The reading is 1.2130
